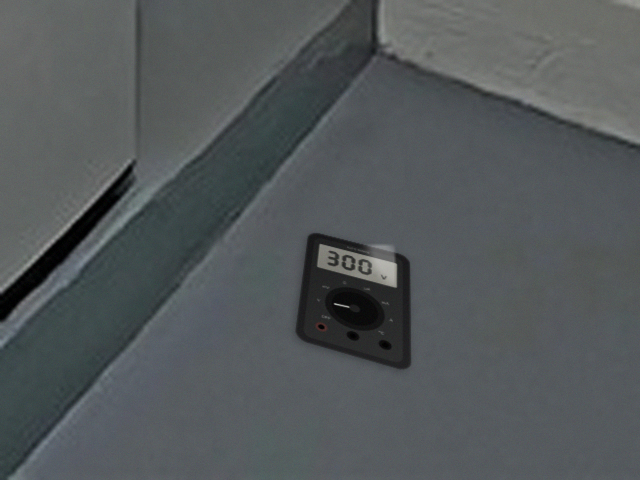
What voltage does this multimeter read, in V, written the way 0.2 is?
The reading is 300
